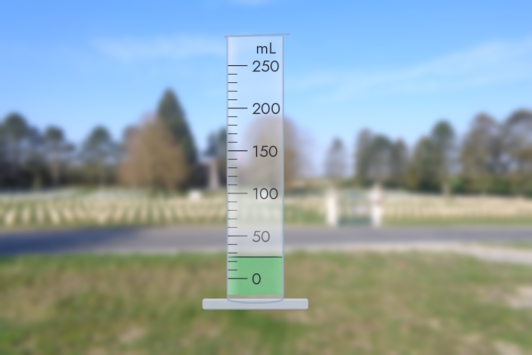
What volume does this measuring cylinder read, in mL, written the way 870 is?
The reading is 25
